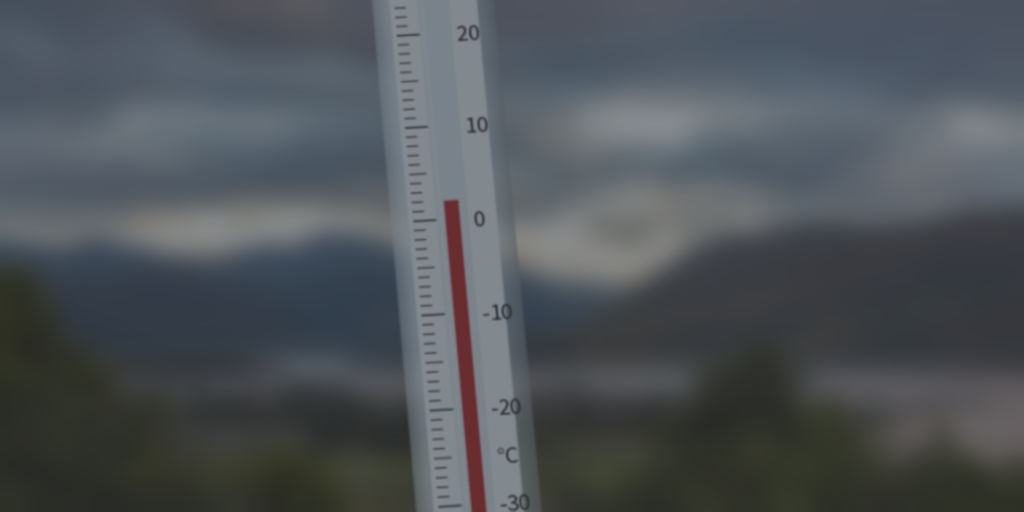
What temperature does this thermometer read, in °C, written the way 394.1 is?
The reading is 2
